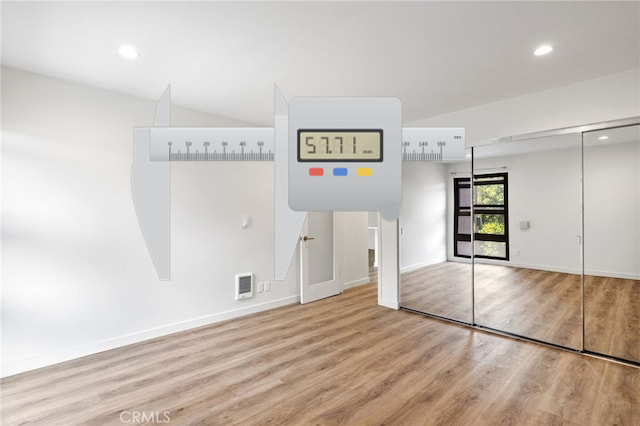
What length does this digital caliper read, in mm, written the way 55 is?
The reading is 57.71
